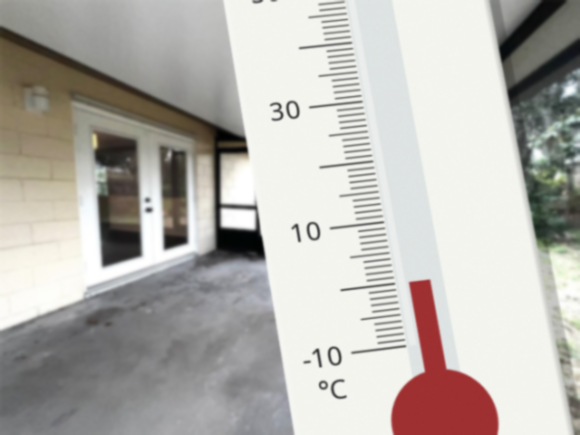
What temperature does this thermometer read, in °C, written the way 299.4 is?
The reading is 0
